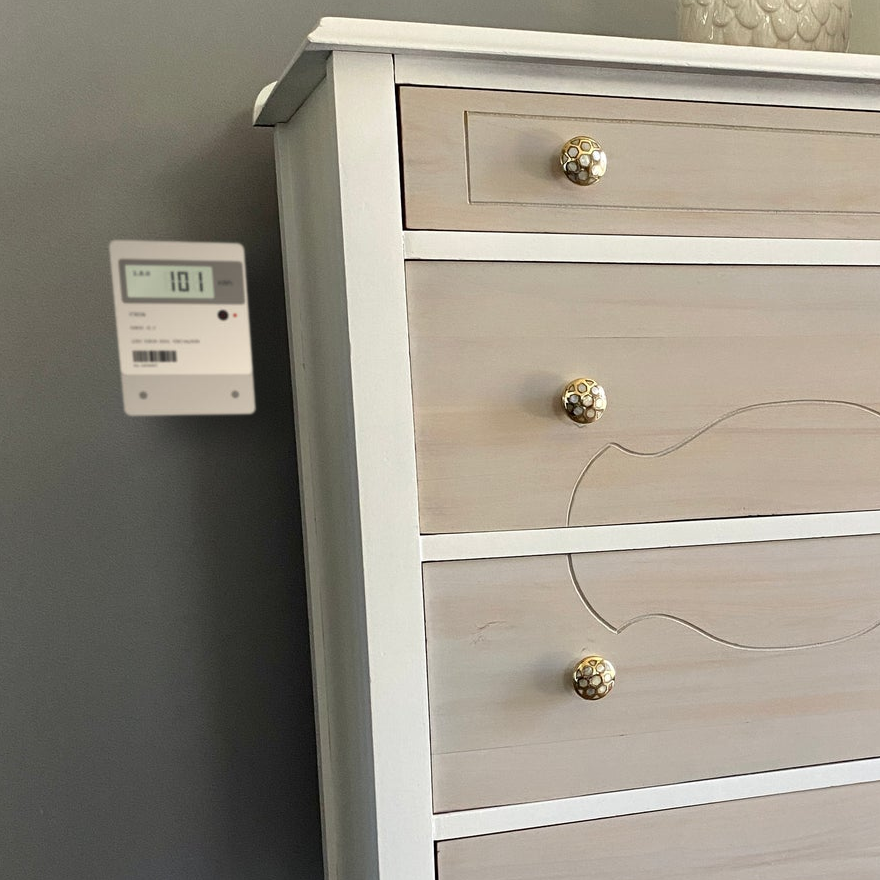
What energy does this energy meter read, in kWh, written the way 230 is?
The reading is 101
